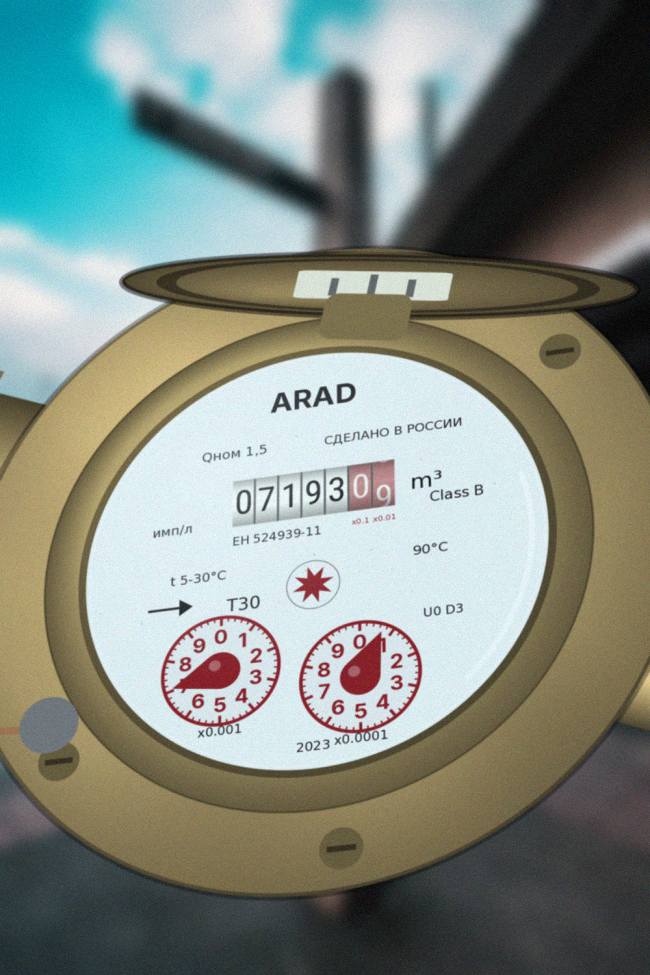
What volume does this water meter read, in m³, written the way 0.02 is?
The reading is 7193.0870
